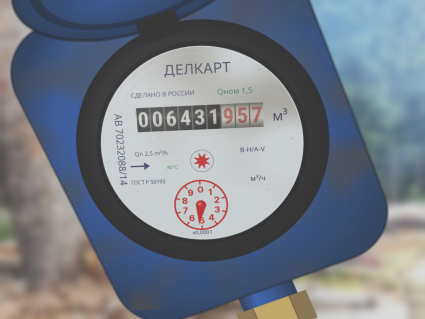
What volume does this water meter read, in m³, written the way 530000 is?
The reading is 6431.9575
